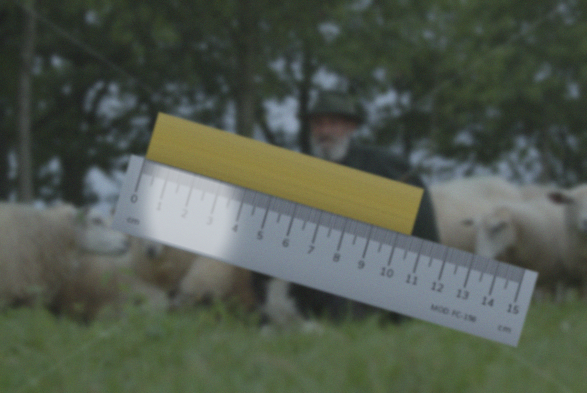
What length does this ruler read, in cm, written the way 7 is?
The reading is 10.5
